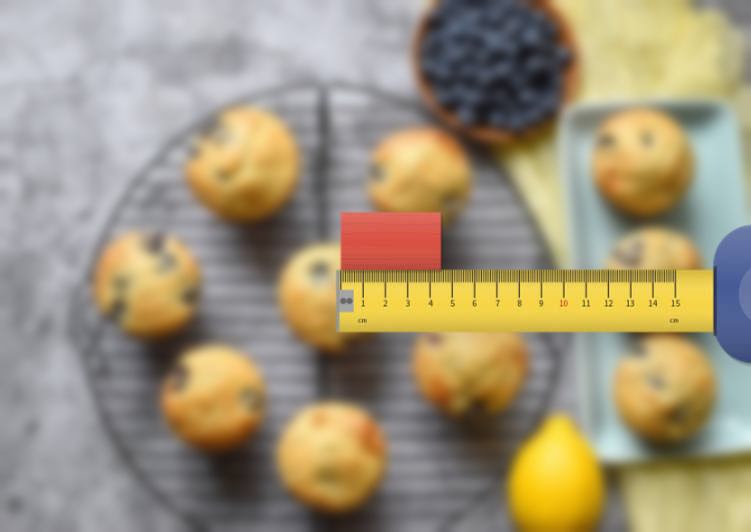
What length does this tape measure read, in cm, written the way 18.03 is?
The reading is 4.5
